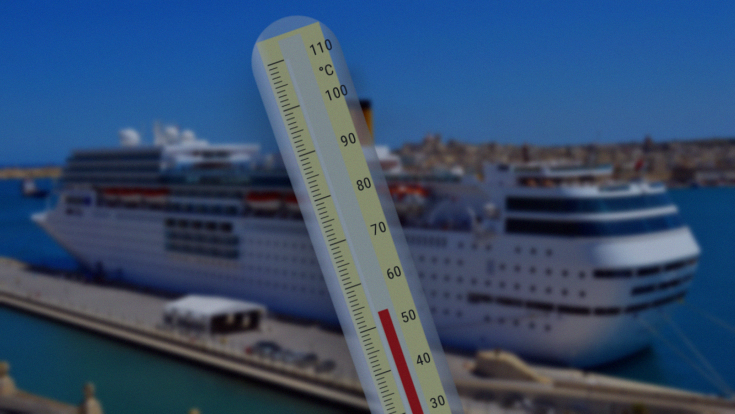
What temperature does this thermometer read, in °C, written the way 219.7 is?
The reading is 53
